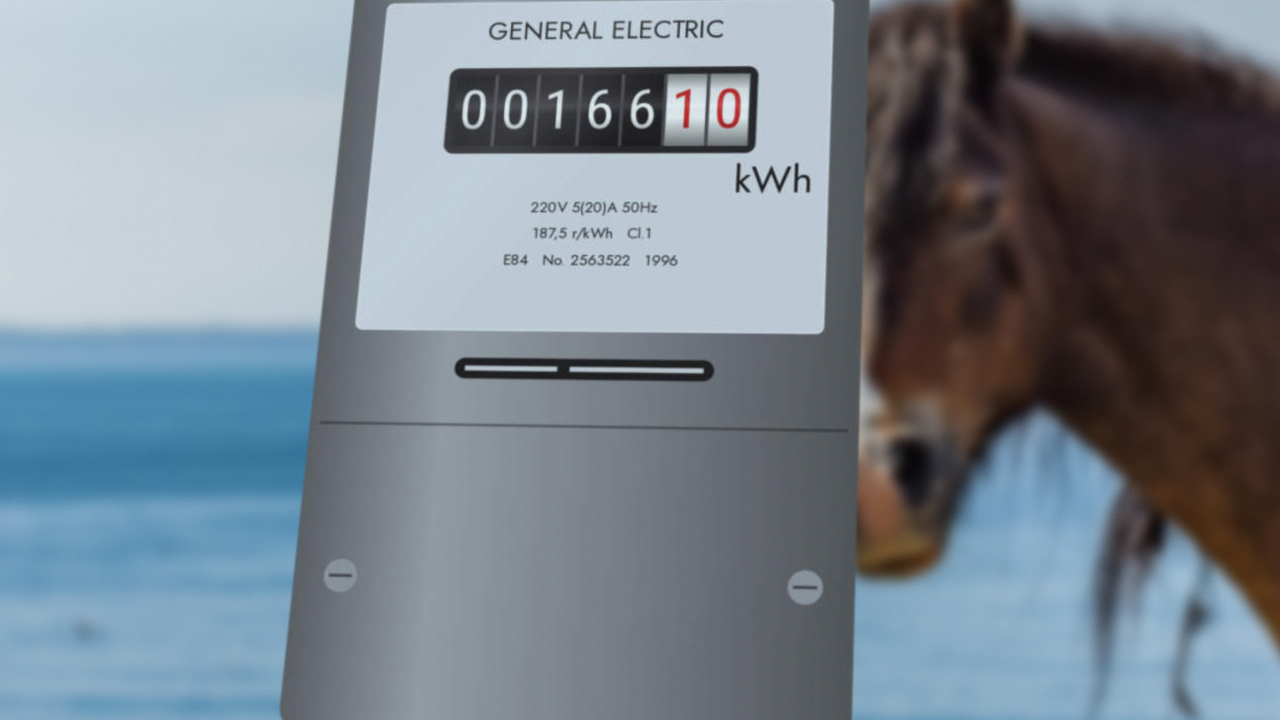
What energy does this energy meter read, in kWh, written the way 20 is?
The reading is 166.10
